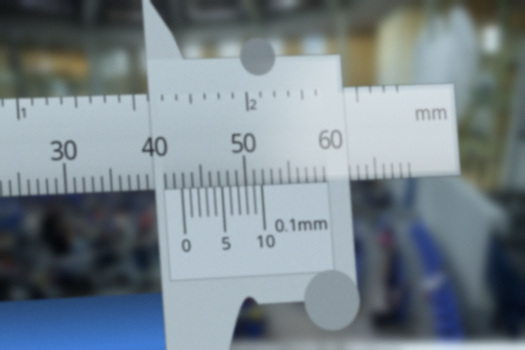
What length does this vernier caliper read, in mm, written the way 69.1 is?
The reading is 42.8
